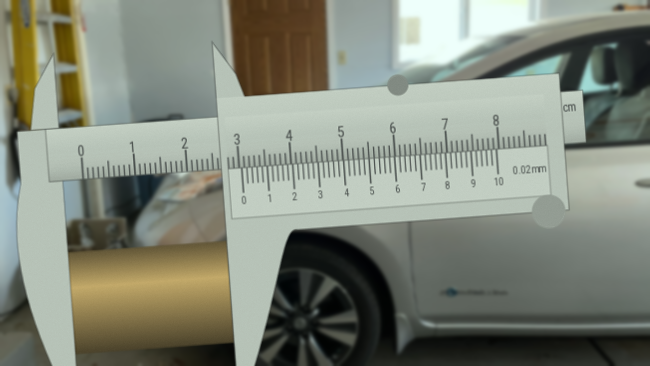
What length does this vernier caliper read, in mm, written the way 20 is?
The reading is 30.5
